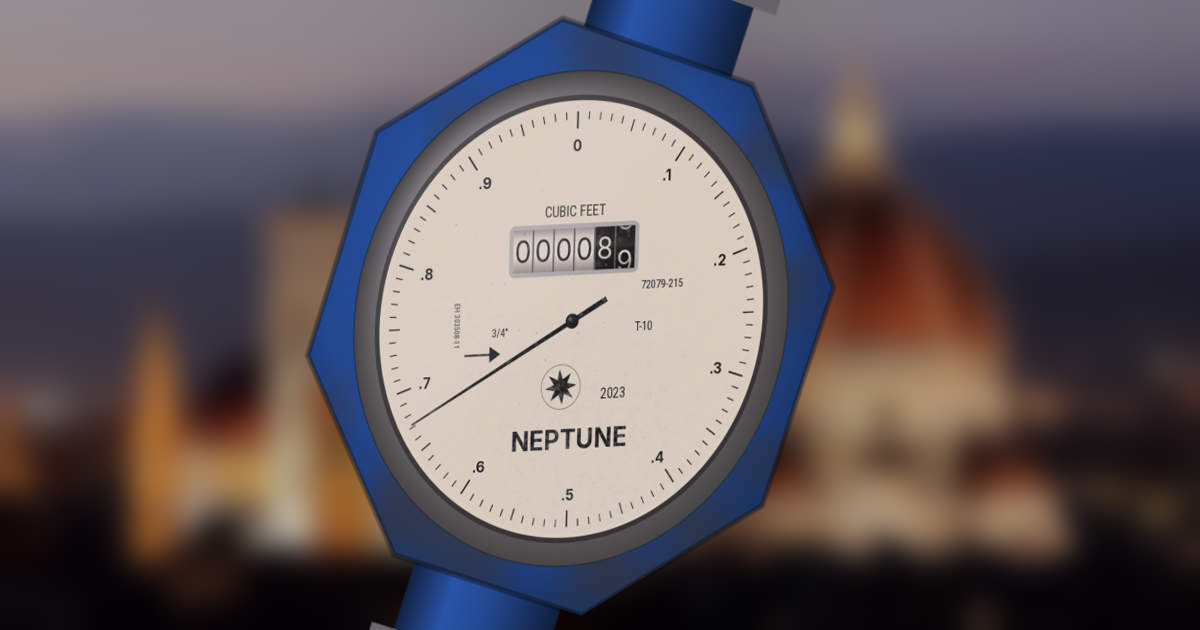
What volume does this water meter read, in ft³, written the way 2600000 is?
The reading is 88.67
